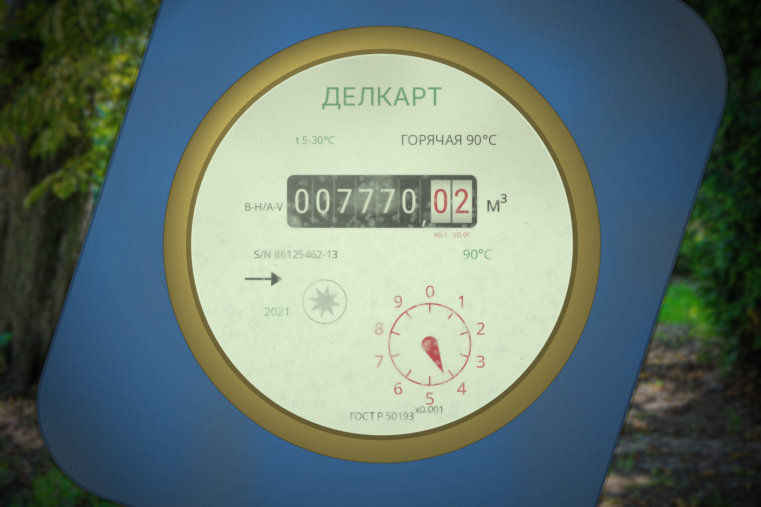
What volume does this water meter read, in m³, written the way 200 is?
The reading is 7770.024
